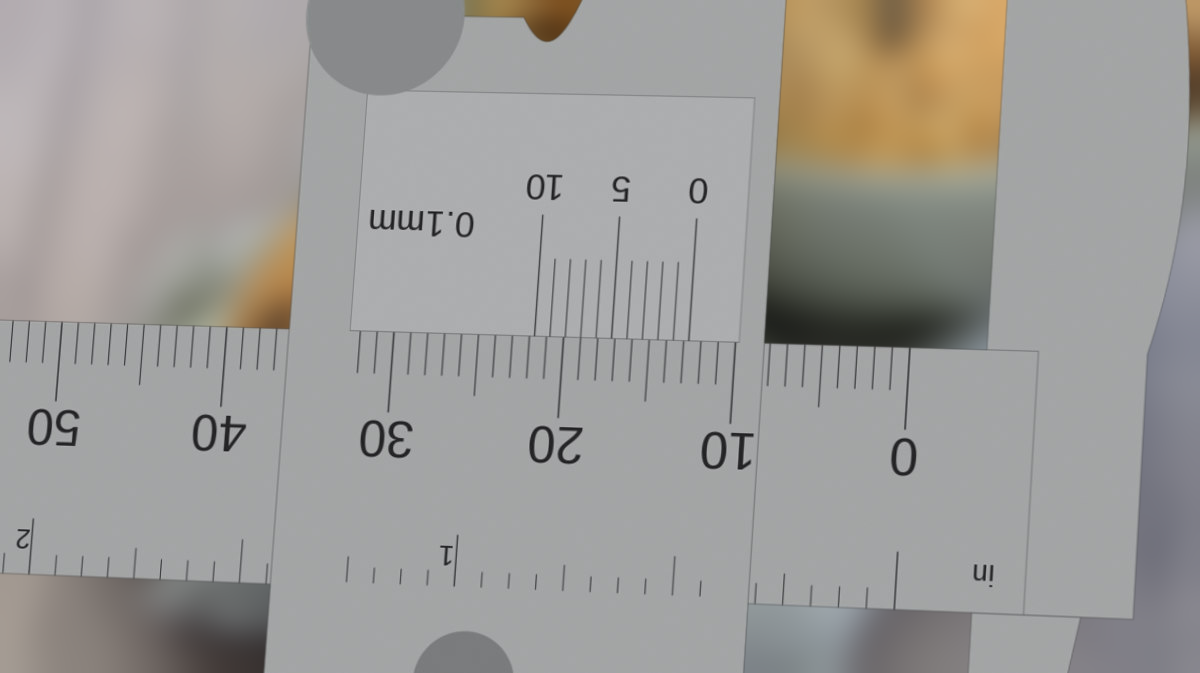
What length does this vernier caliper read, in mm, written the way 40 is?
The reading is 12.7
